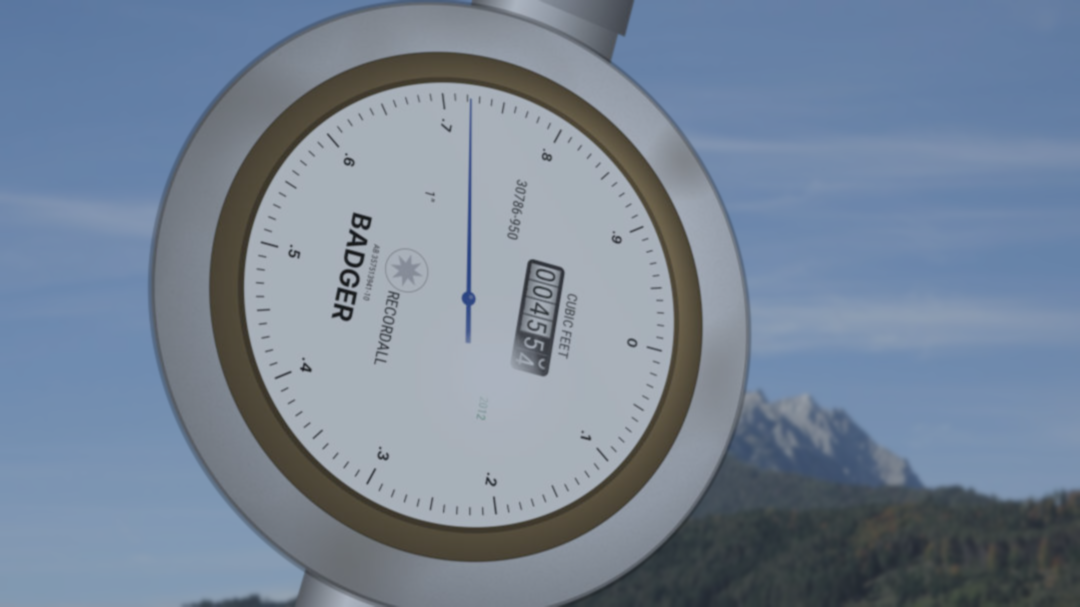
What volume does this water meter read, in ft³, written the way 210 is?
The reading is 4553.72
